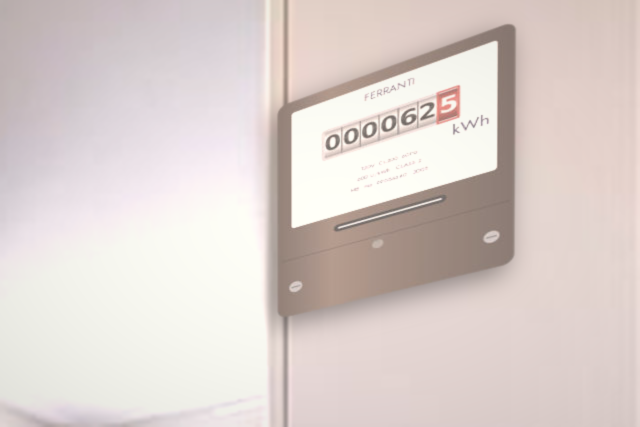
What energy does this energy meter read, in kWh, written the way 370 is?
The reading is 62.5
